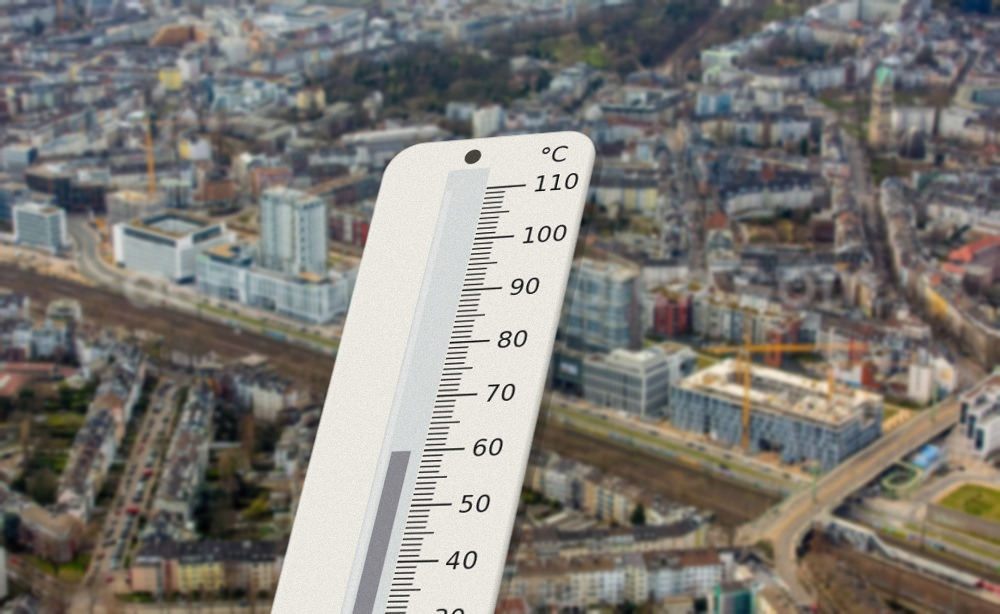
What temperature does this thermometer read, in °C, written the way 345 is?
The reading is 60
